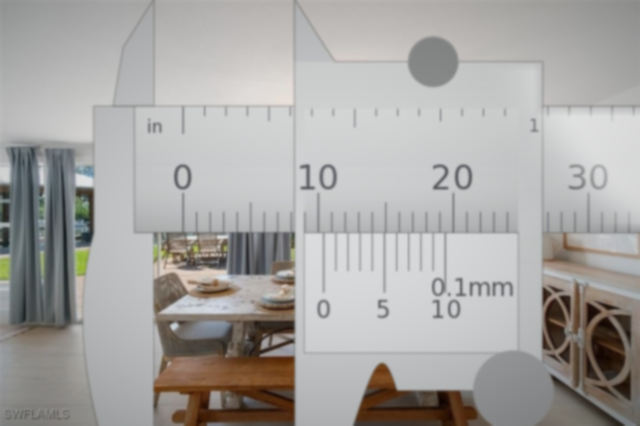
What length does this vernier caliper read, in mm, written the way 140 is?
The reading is 10.4
